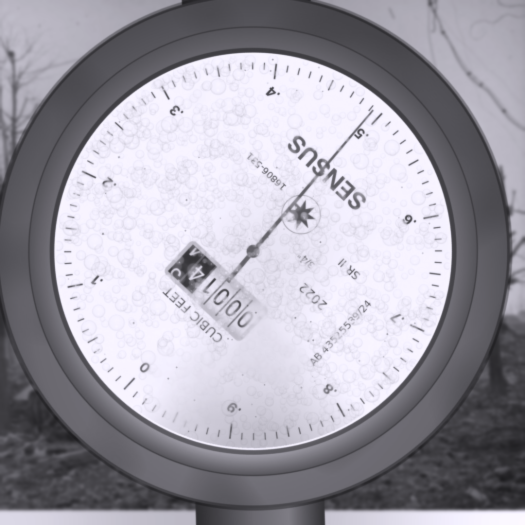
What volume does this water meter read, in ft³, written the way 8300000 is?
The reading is 143.49
